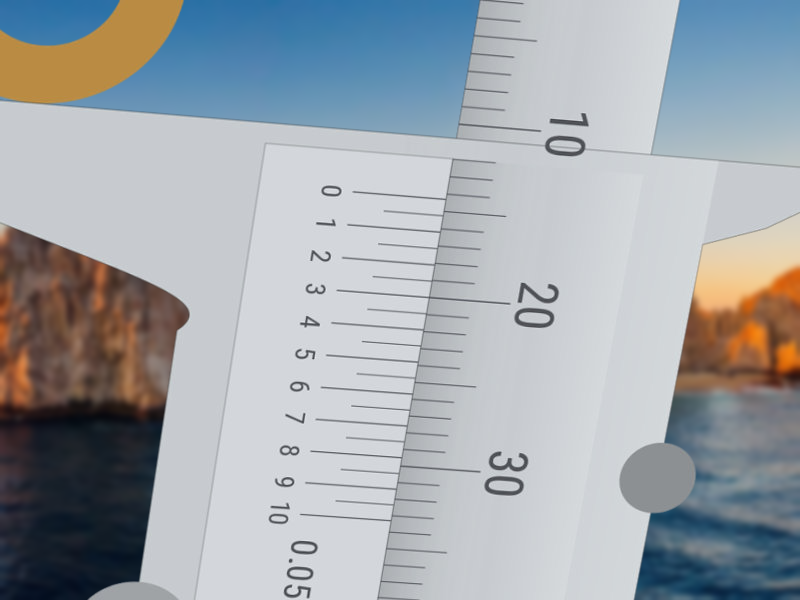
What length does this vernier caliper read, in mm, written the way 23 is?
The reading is 14.3
